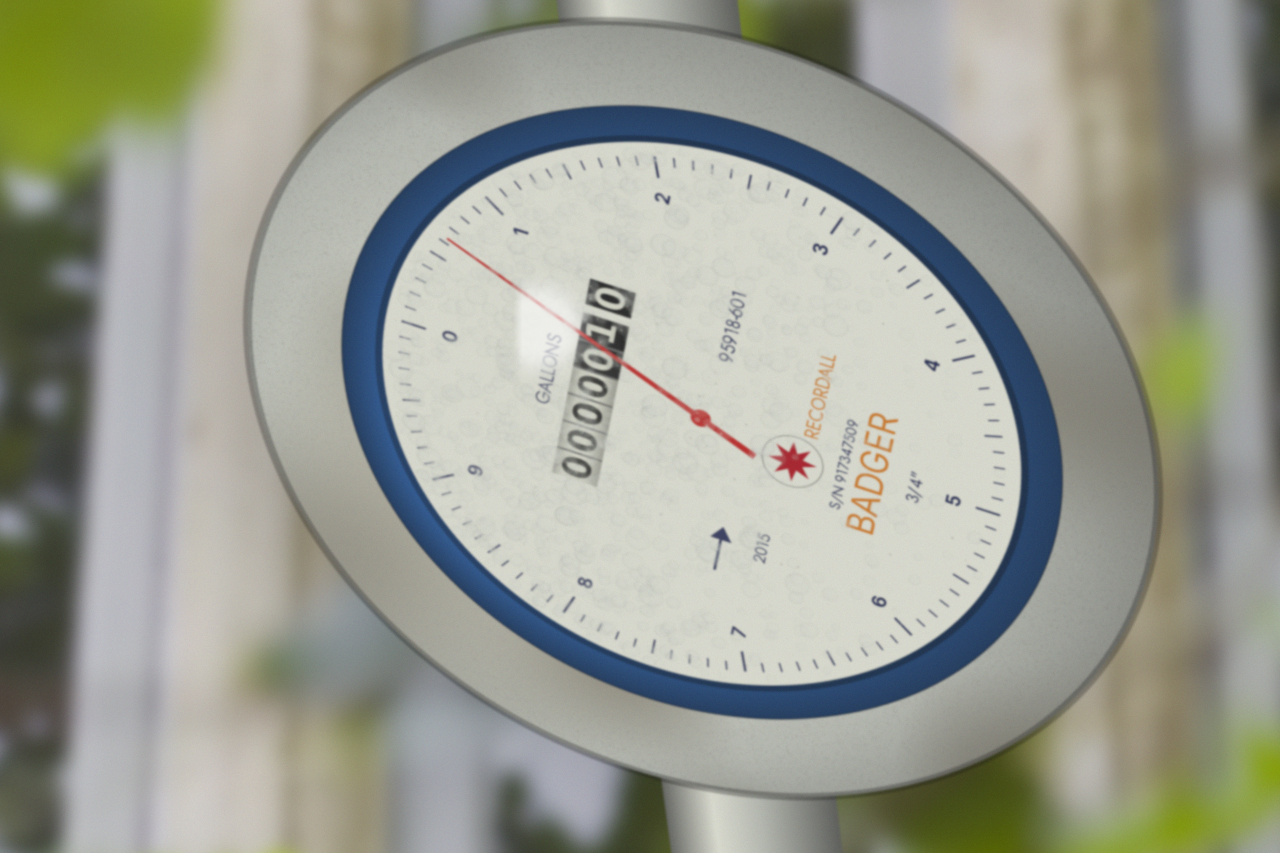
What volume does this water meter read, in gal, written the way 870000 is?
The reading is 10.6
